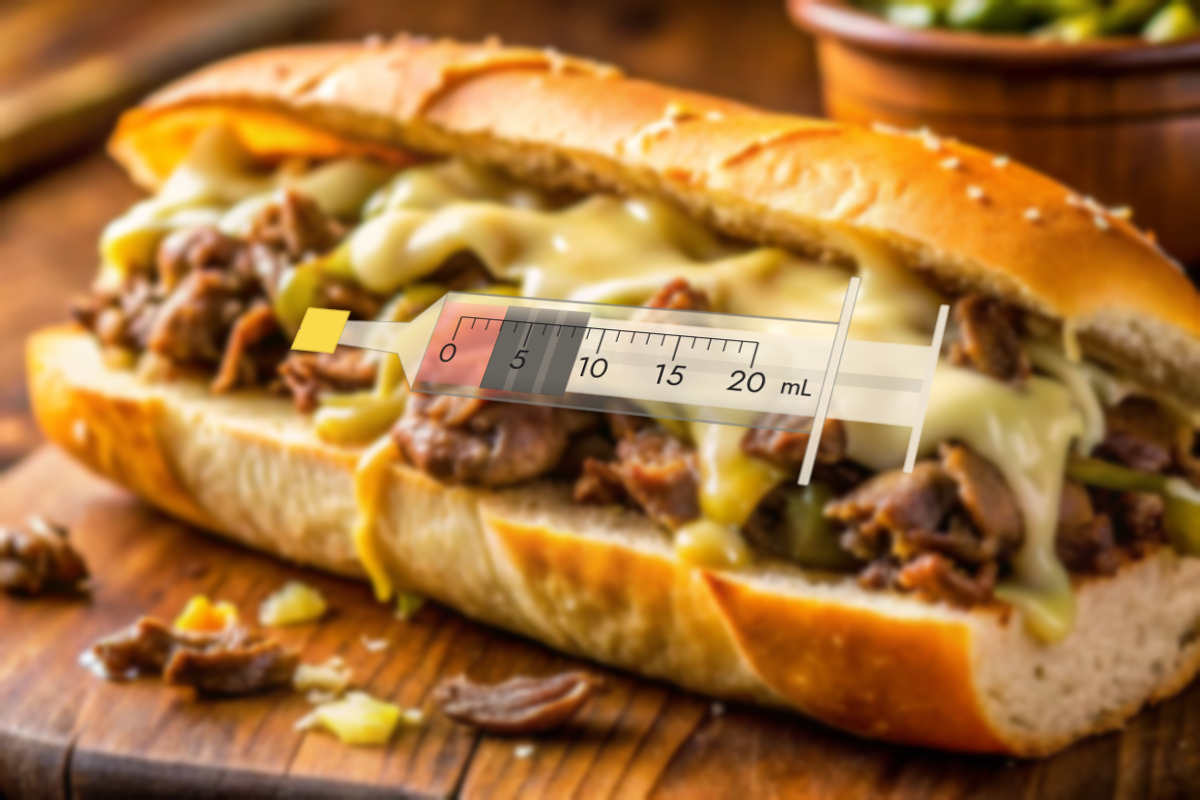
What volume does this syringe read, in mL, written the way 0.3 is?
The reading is 3
